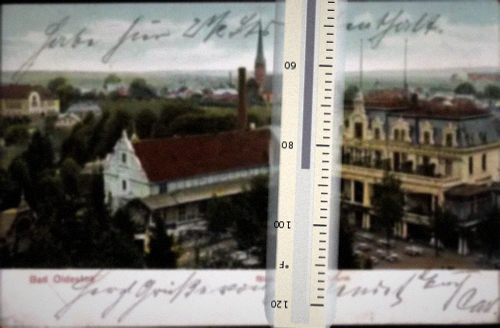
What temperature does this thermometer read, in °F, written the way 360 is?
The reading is 86
